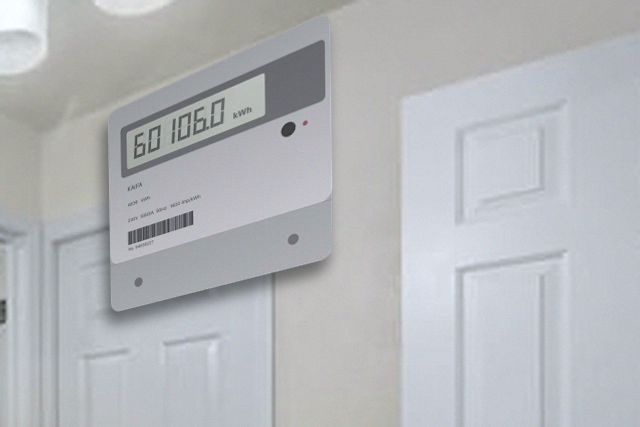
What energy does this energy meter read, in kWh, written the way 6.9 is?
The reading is 60106.0
